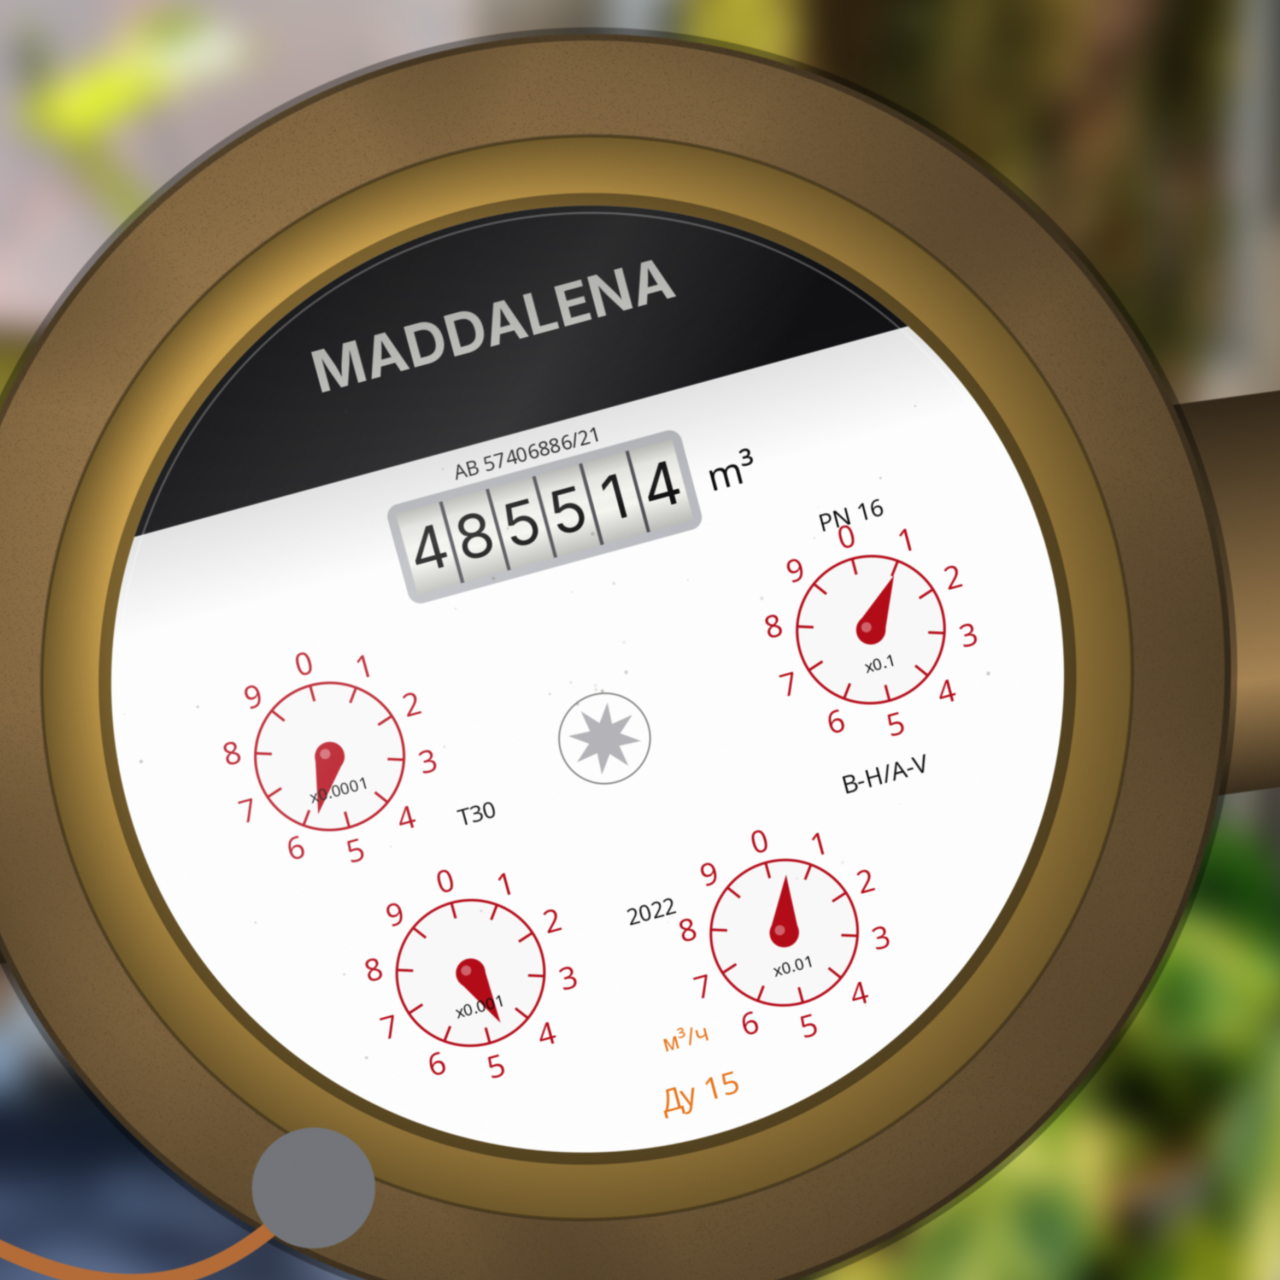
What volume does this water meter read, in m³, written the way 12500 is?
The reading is 485514.1045
